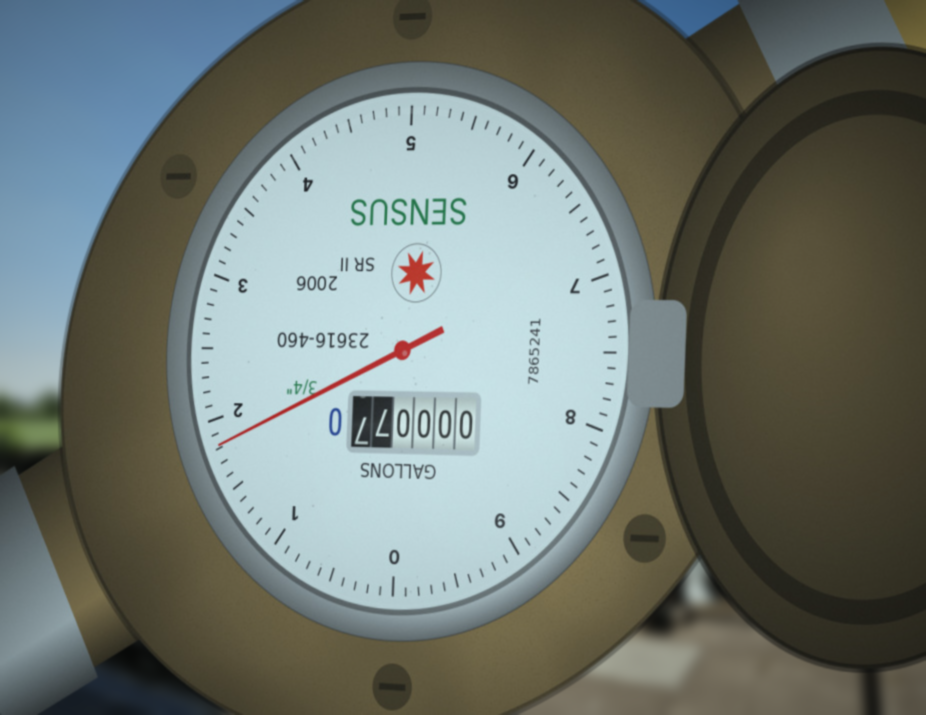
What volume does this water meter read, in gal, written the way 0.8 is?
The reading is 771.8
